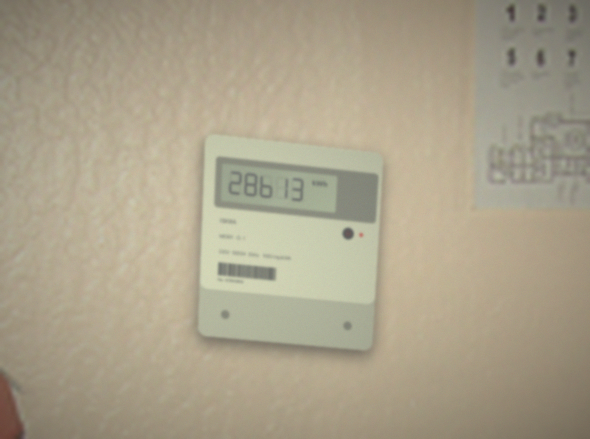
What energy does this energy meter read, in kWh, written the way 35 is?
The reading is 28613
